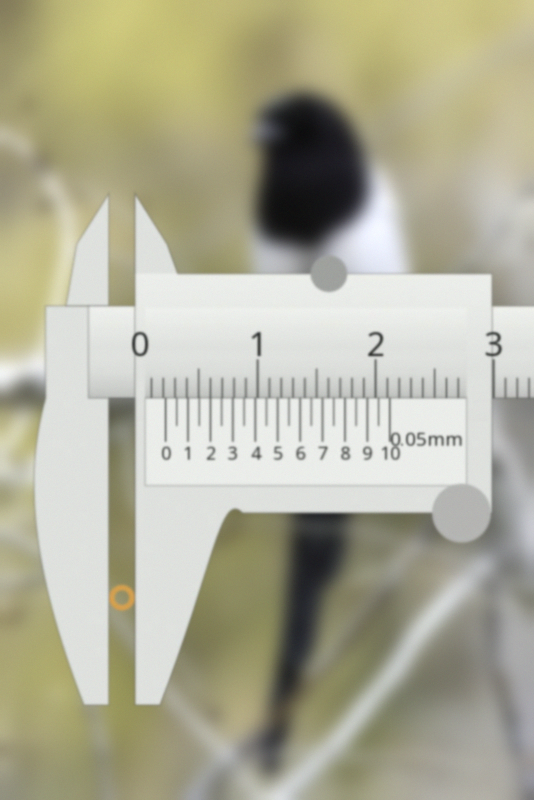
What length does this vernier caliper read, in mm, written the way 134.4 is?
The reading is 2.2
